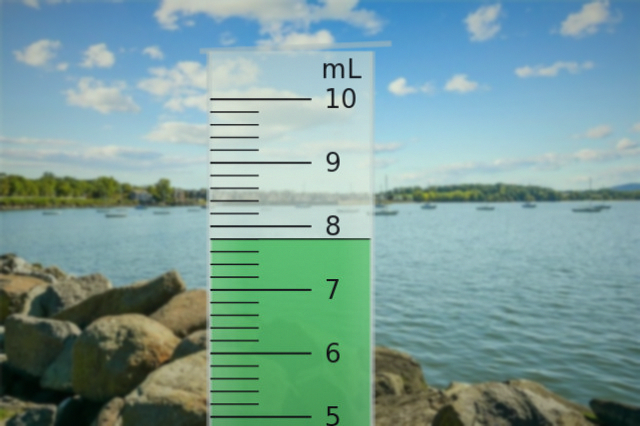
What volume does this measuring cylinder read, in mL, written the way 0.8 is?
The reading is 7.8
